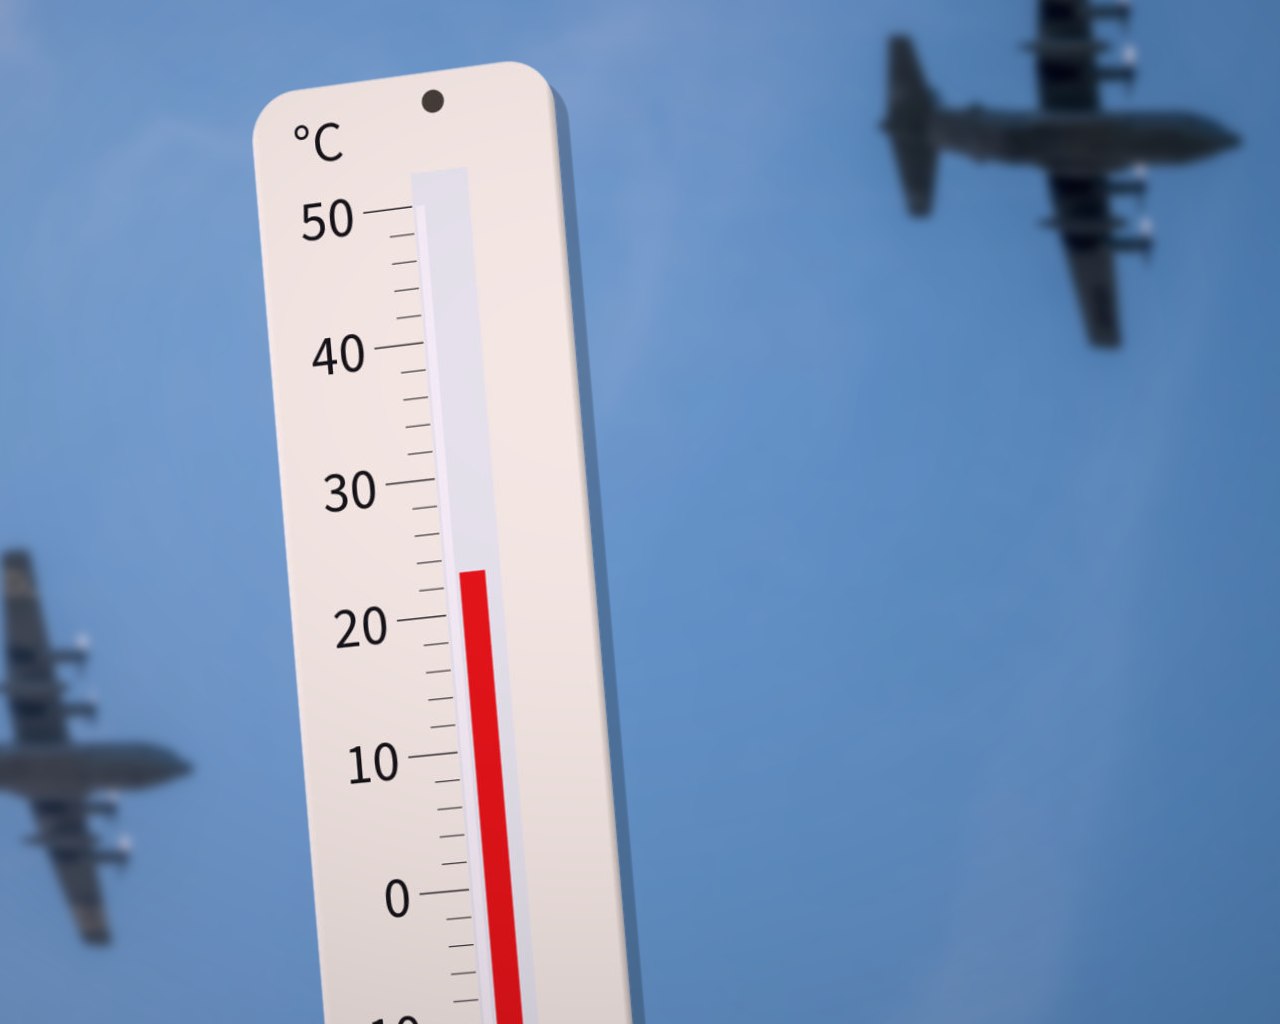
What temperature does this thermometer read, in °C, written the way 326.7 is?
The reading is 23
